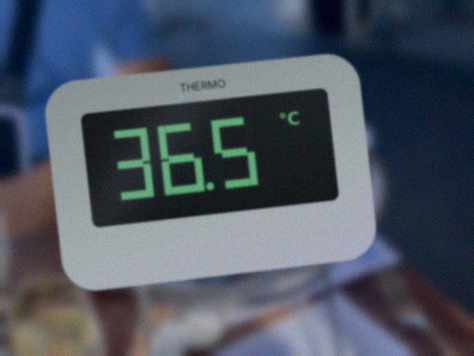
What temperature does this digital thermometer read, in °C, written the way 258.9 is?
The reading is 36.5
